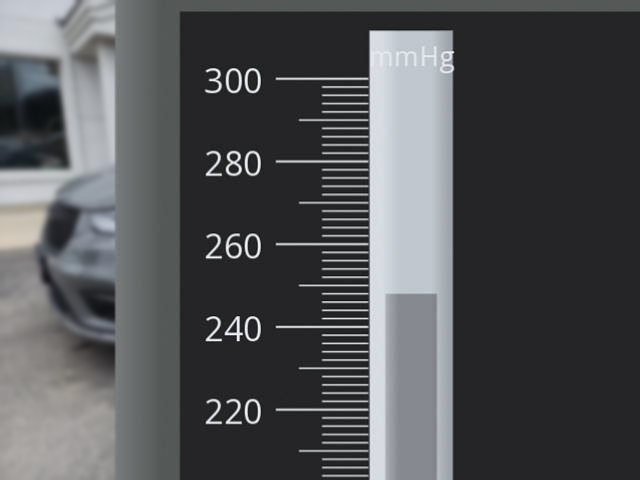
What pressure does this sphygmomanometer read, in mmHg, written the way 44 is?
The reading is 248
